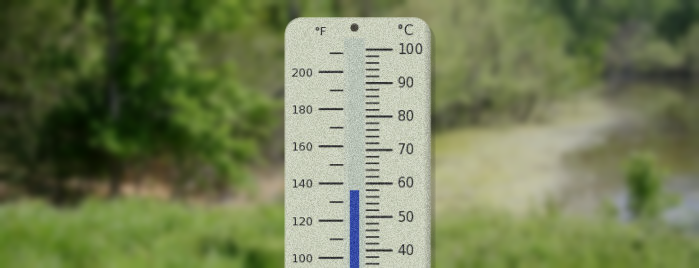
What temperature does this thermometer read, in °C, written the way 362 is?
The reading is 58
